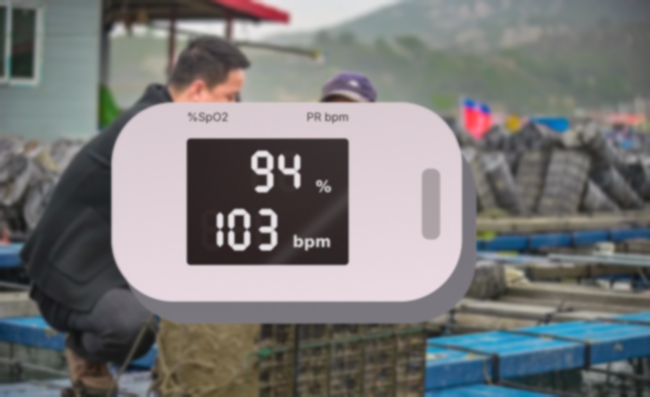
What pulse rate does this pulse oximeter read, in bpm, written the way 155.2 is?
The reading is 103
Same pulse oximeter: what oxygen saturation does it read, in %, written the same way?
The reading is 94
